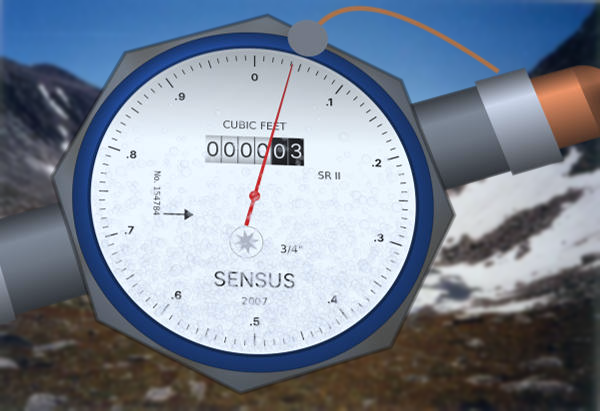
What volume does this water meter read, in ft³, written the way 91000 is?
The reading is 3.04
